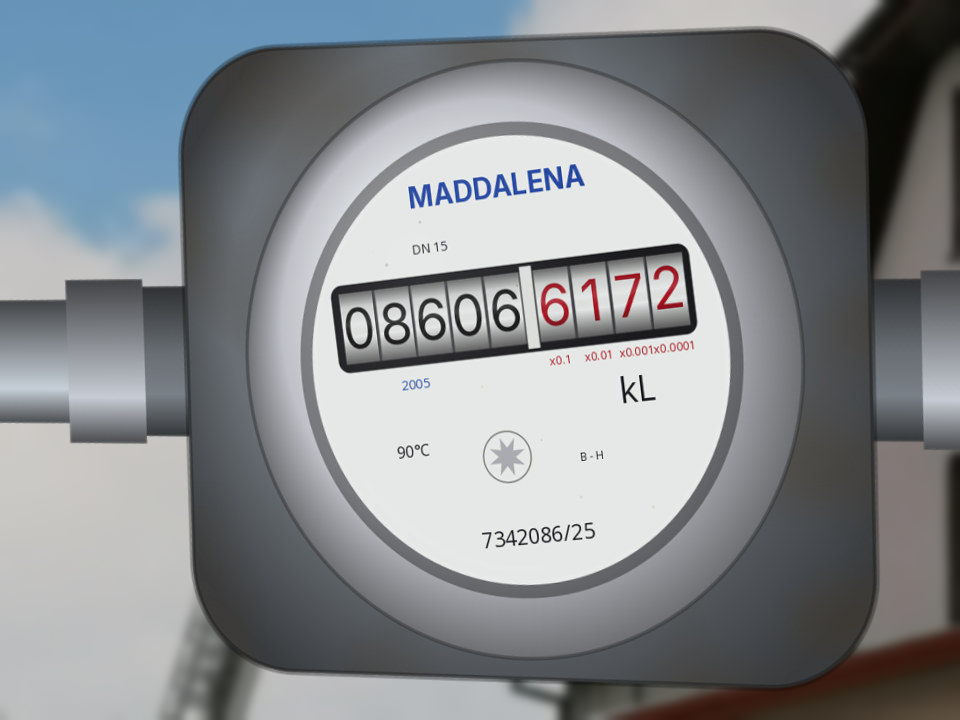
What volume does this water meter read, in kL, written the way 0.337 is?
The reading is 8606.6172
